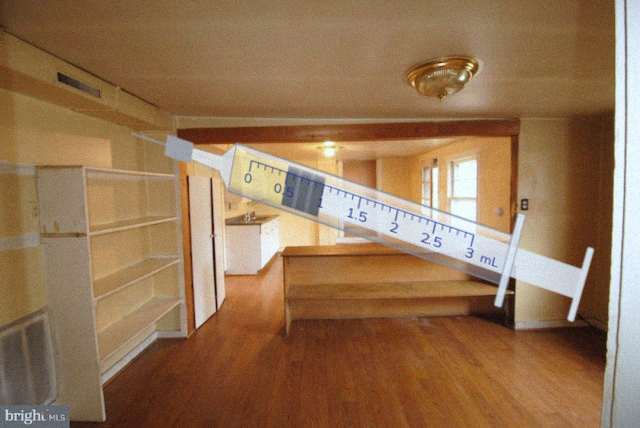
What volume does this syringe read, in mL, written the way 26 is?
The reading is 0.5
